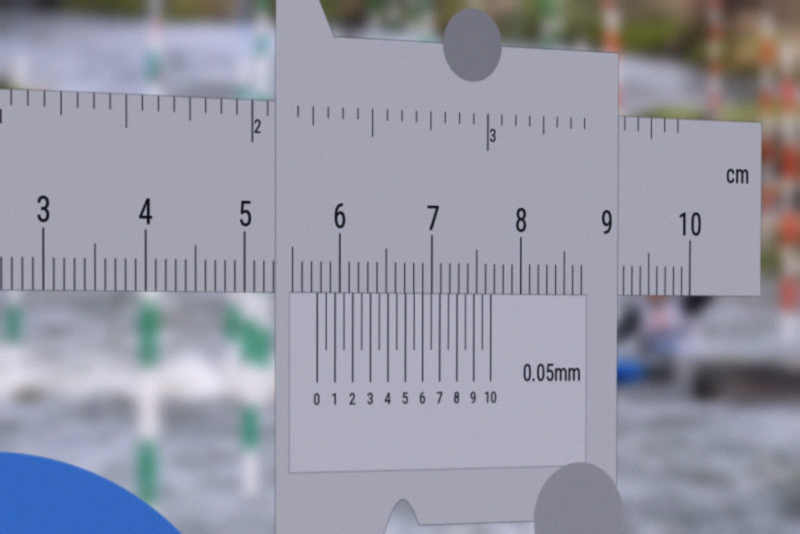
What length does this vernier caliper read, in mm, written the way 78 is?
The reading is 57.6
